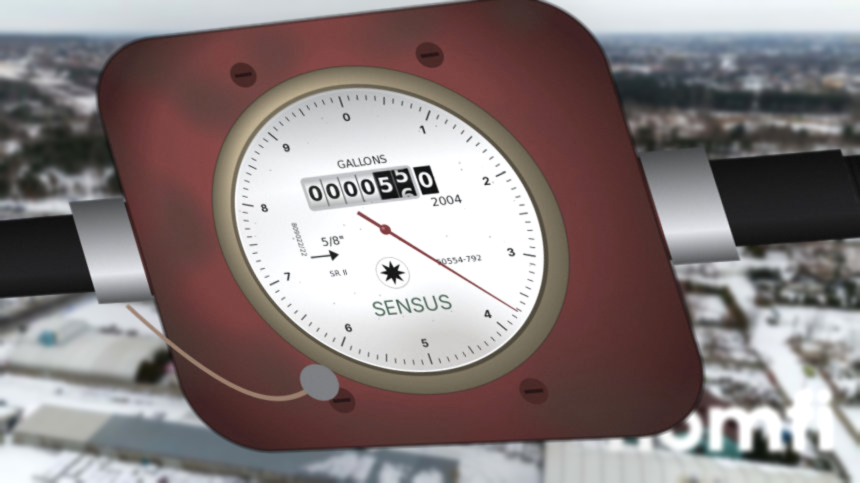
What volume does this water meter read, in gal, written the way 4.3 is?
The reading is 553.7
